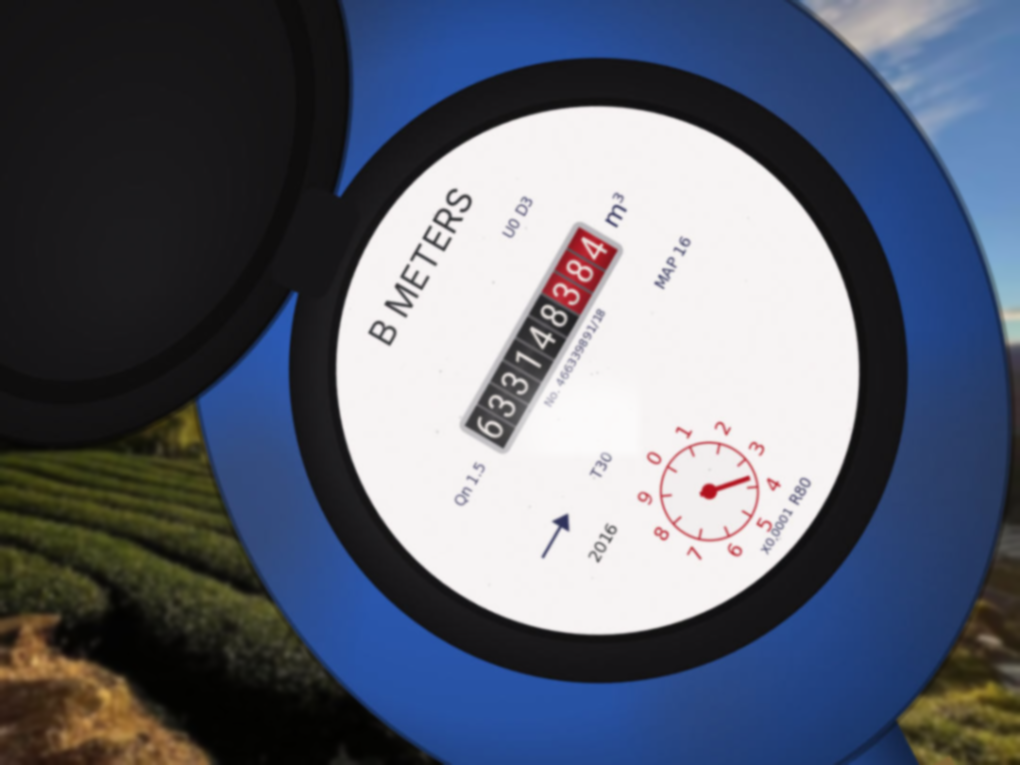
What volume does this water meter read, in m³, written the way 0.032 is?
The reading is 633148.3843
